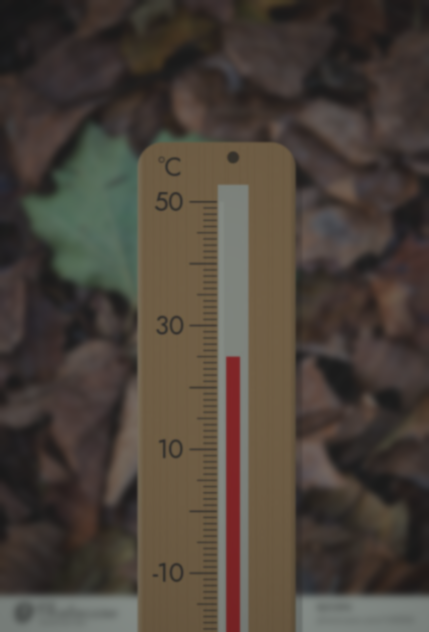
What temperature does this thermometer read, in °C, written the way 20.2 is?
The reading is 25
